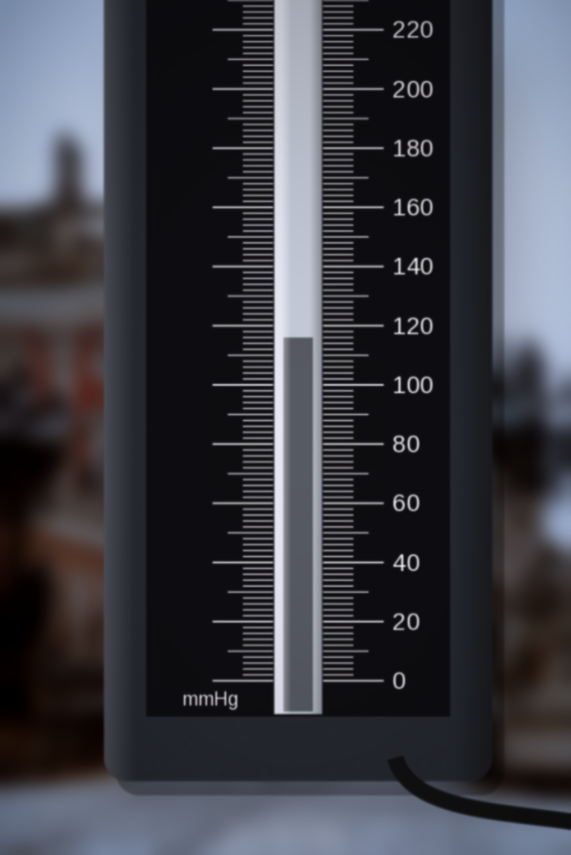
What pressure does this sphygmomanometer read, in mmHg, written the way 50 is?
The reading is 116
